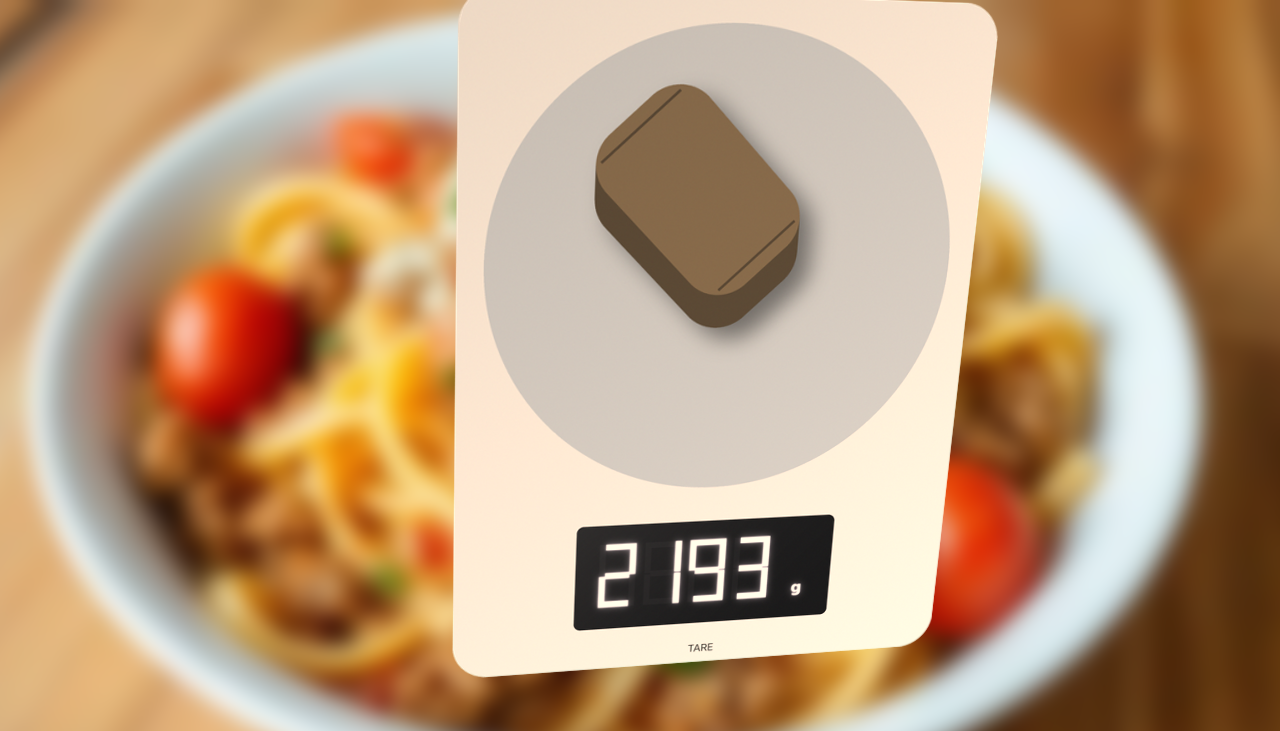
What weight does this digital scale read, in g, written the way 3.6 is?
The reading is 2193
